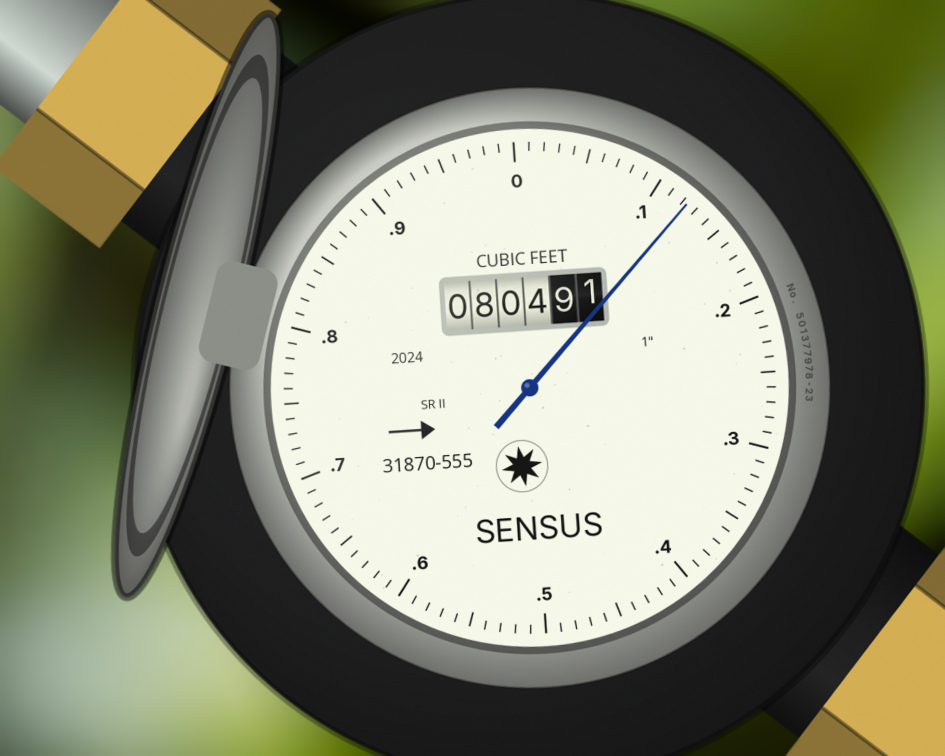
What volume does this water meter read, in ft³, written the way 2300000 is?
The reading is 80491.12
